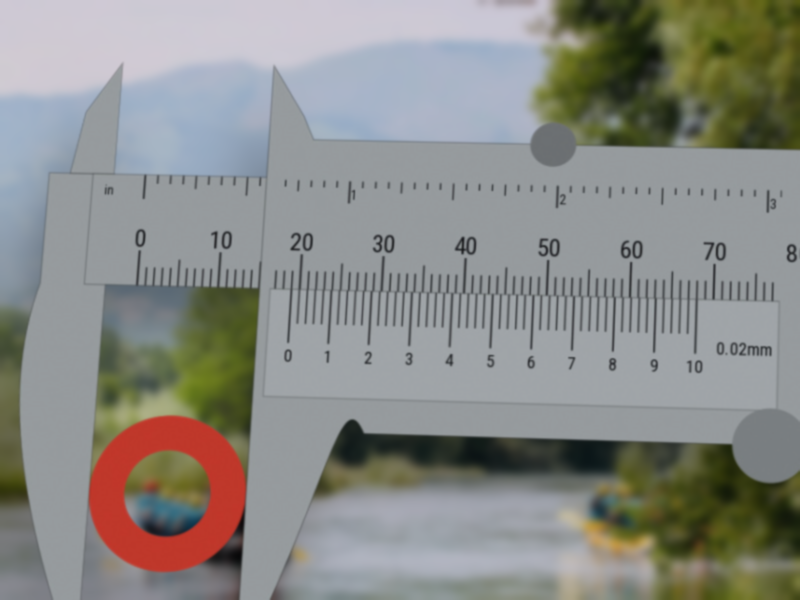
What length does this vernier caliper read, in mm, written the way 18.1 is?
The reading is 19.0
